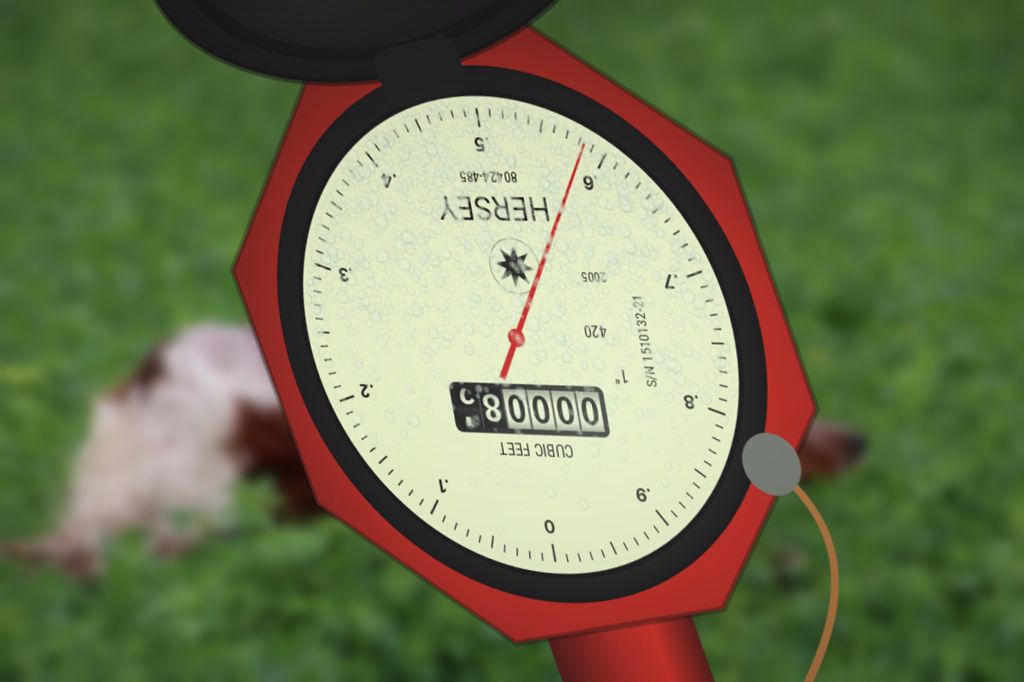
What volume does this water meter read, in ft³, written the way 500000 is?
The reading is 81.58
